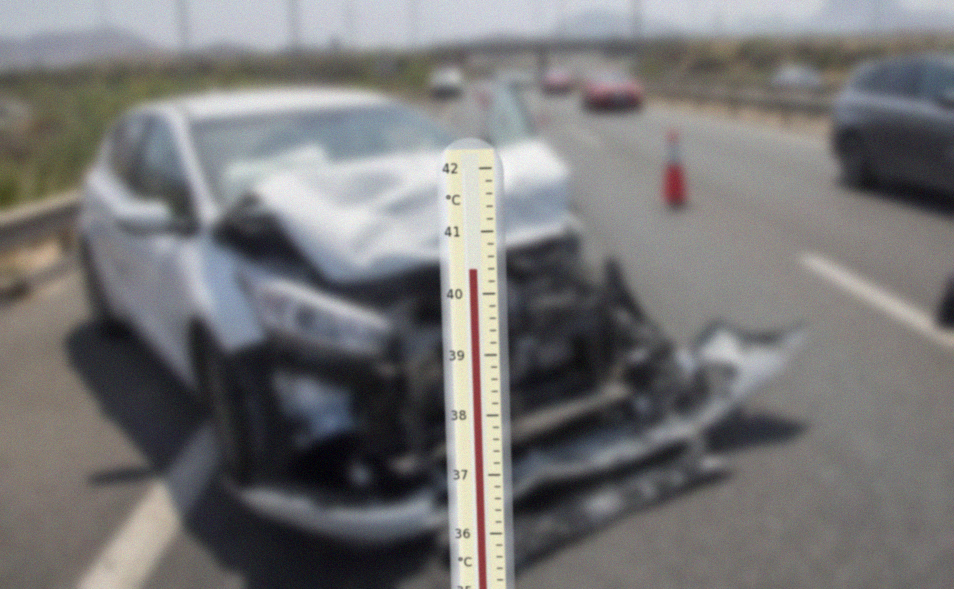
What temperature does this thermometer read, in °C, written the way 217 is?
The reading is 40.4
